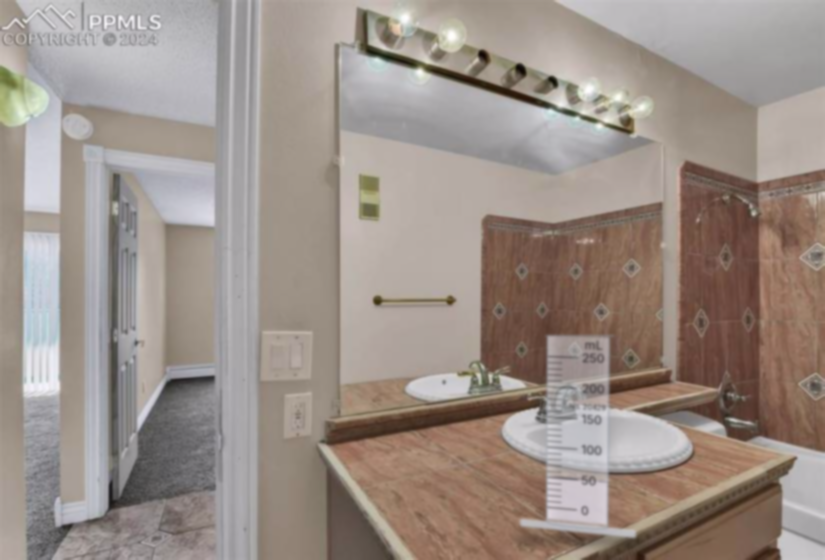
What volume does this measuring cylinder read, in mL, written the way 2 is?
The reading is 50
